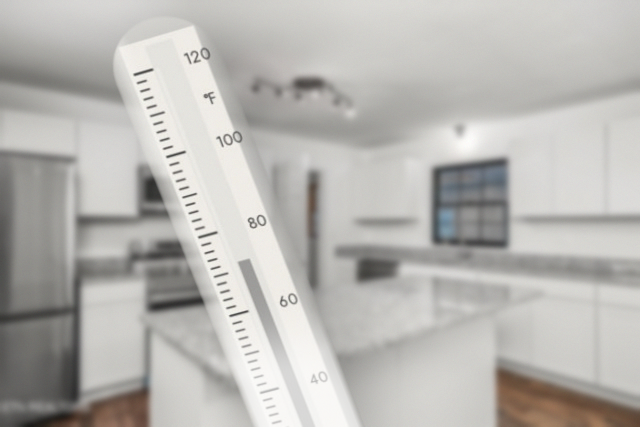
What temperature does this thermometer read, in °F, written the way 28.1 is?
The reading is 72
